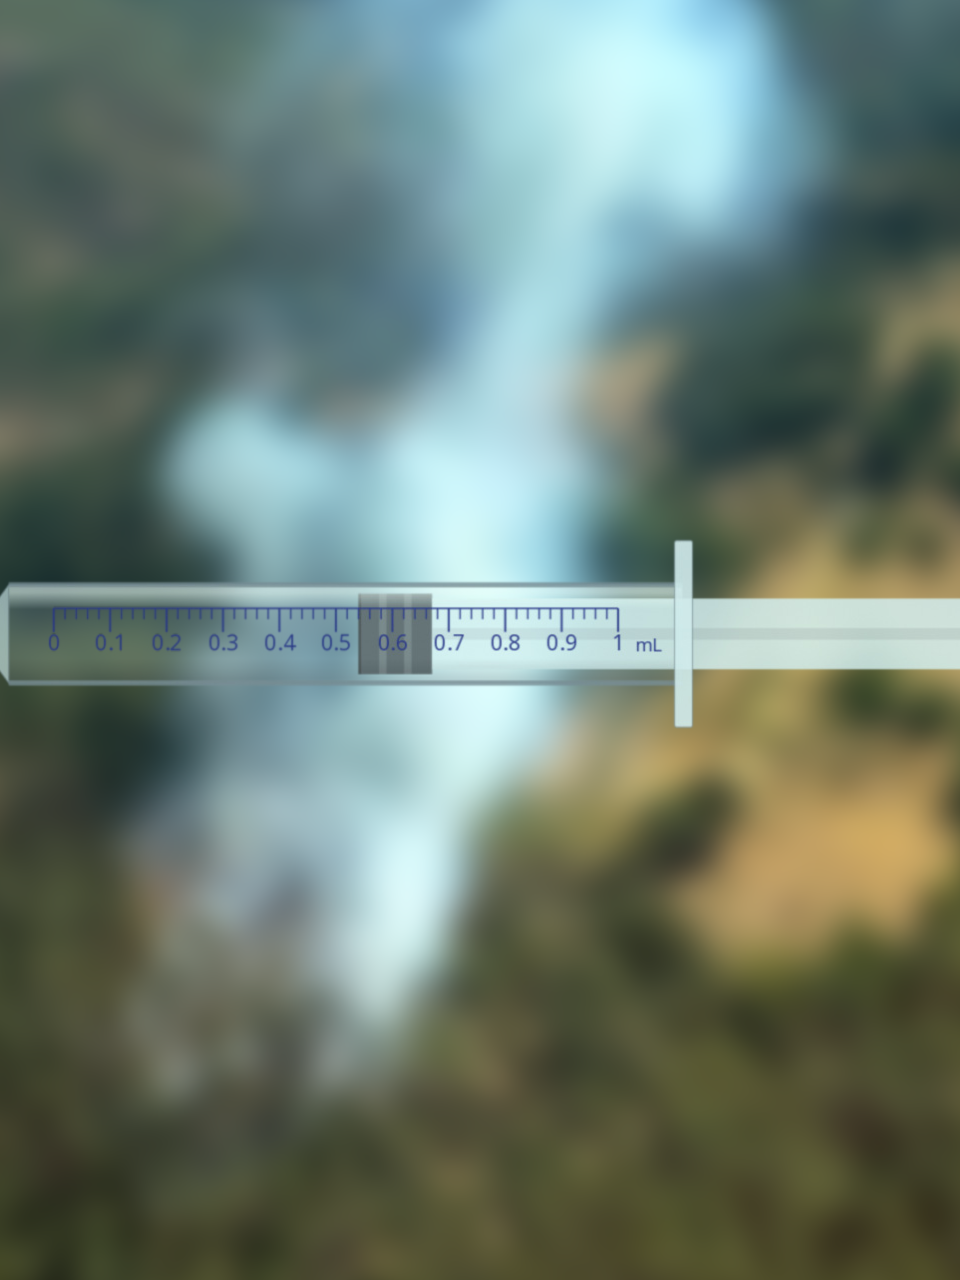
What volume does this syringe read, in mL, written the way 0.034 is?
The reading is 0.54
